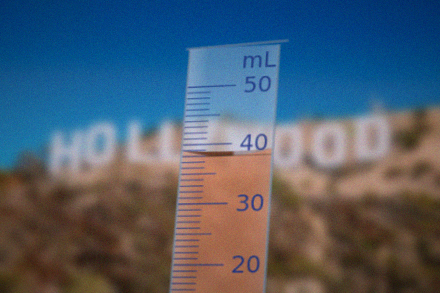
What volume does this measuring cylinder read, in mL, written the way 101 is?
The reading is 38
